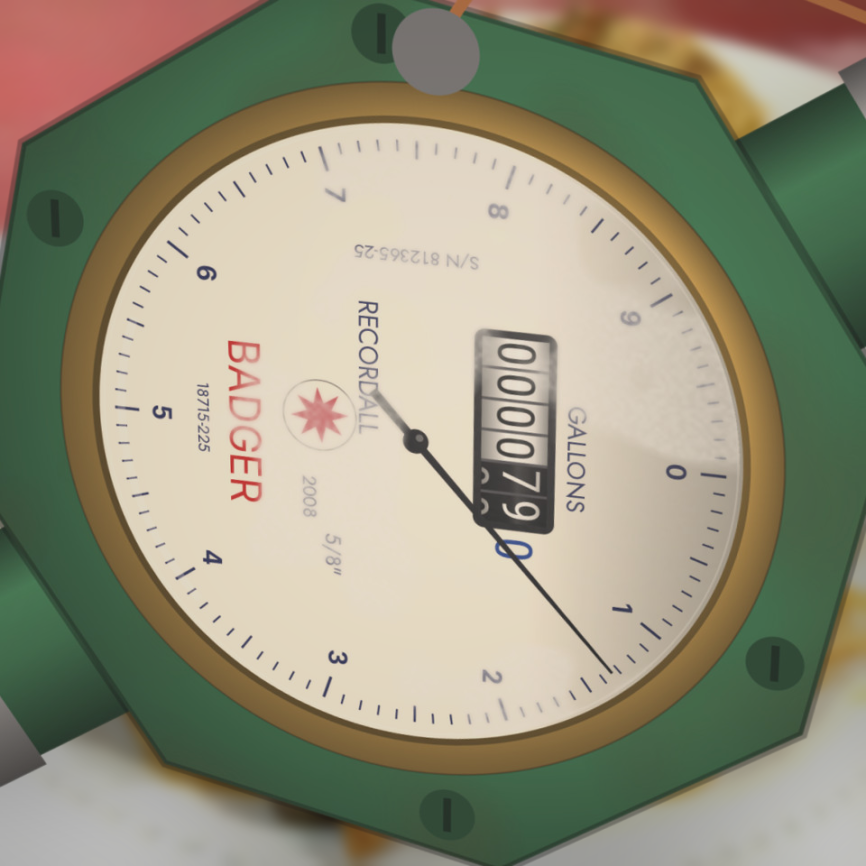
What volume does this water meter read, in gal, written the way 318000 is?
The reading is 791.3
